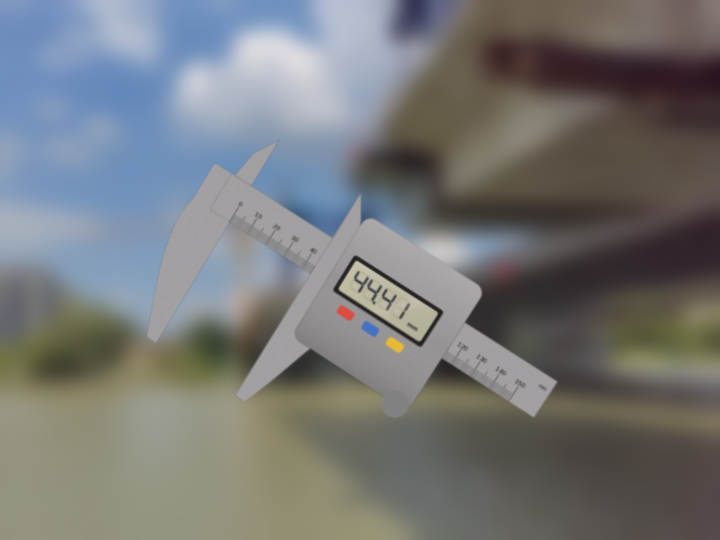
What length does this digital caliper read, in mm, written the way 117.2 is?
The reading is 44.41
